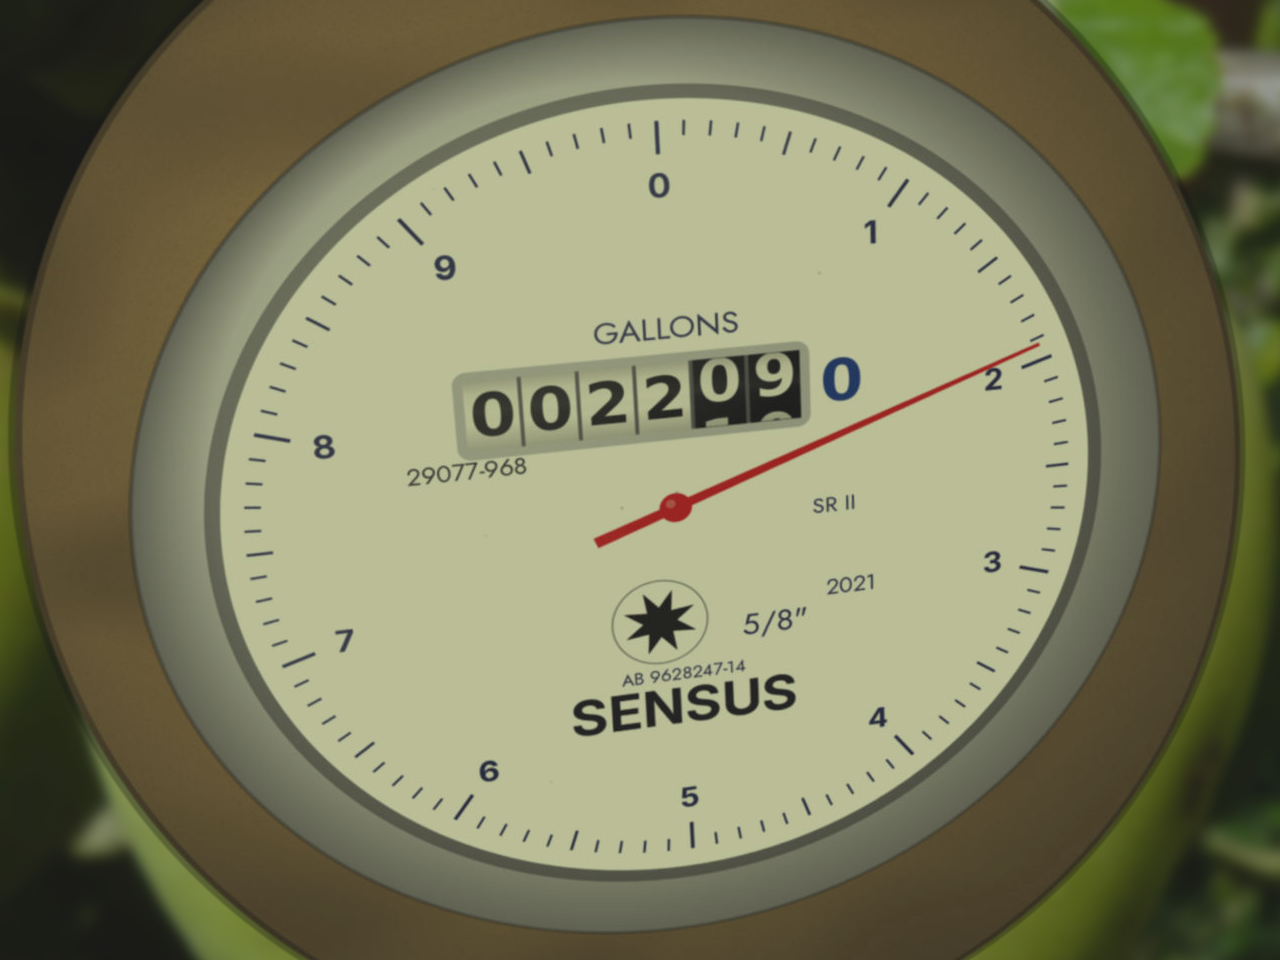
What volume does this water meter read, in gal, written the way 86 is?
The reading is 22091.9
